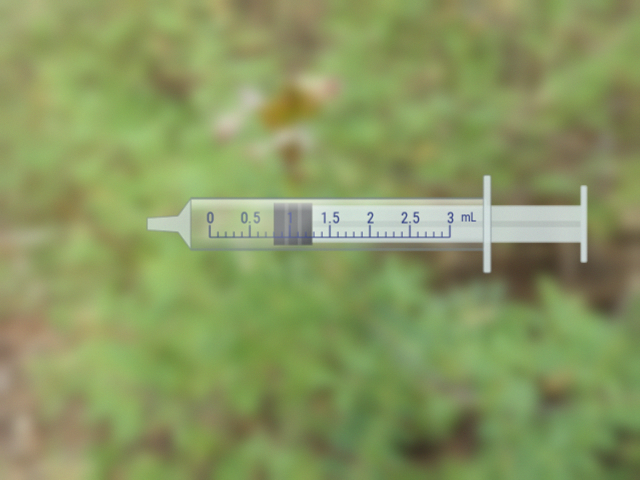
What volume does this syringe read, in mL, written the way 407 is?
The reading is 0.8
